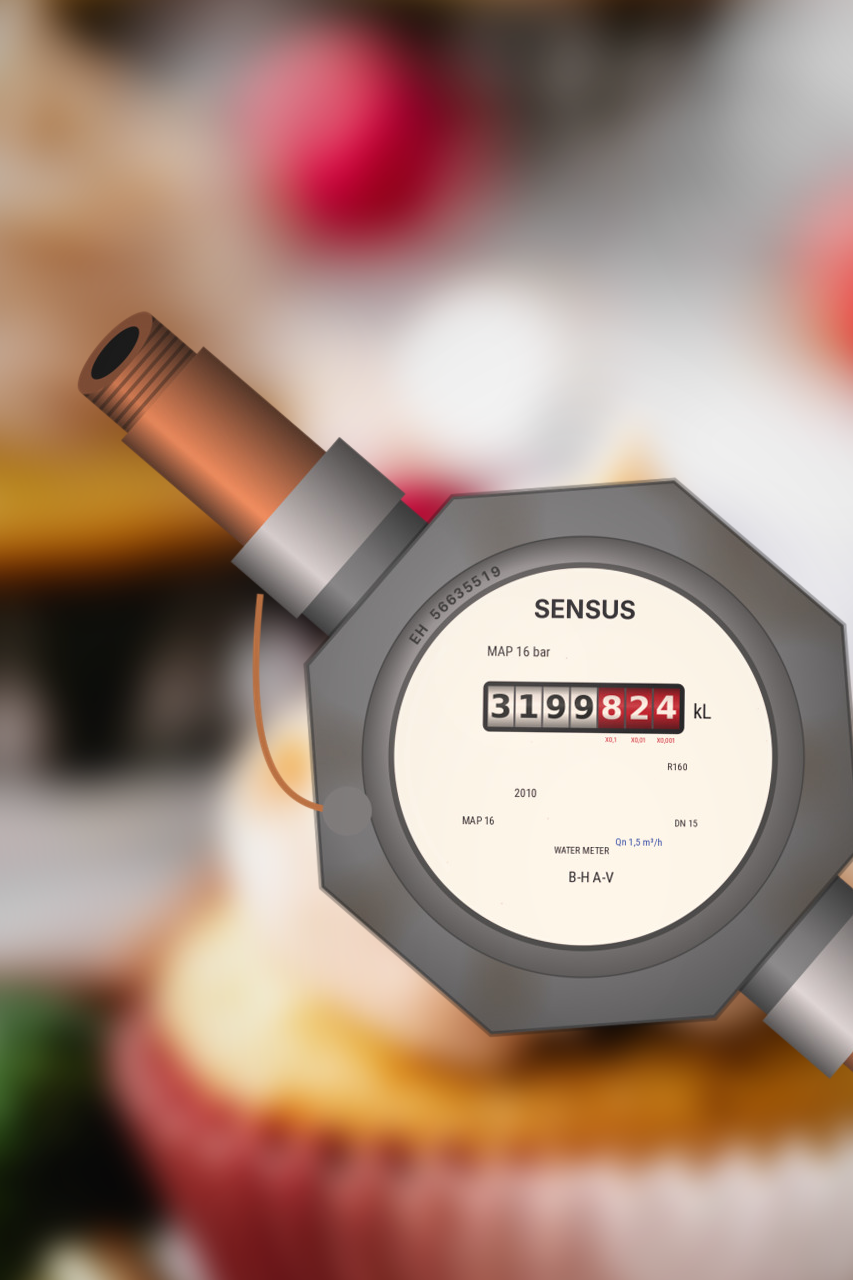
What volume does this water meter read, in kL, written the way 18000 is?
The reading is 3199.824
